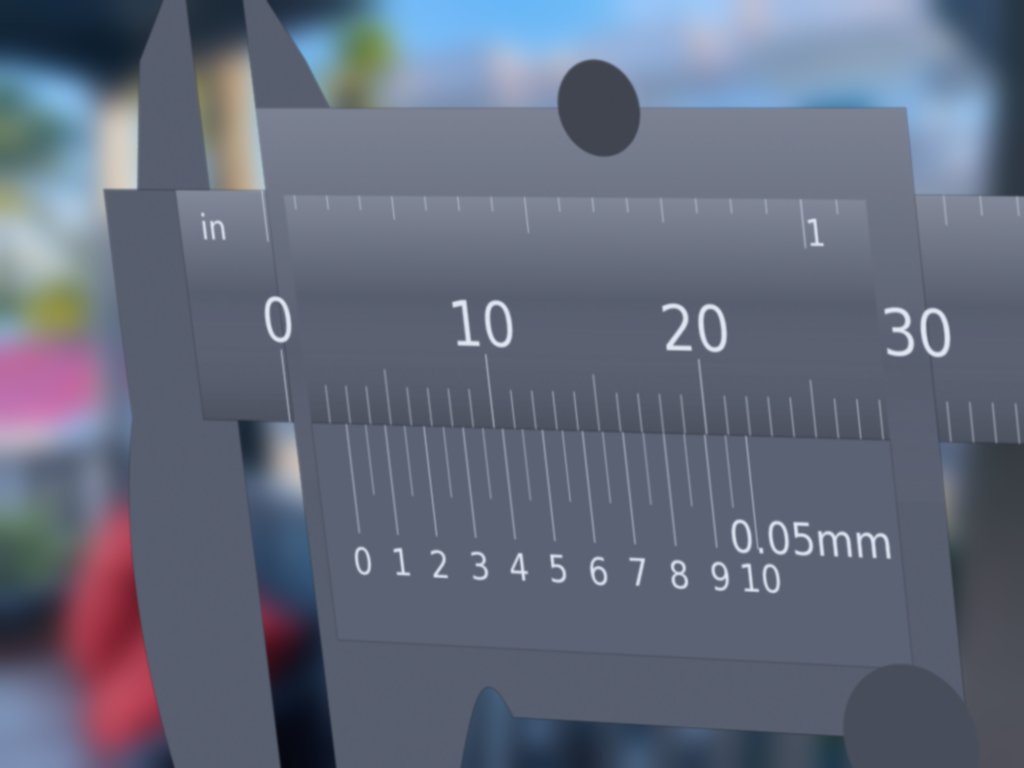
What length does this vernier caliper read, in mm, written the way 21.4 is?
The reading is 2.8
